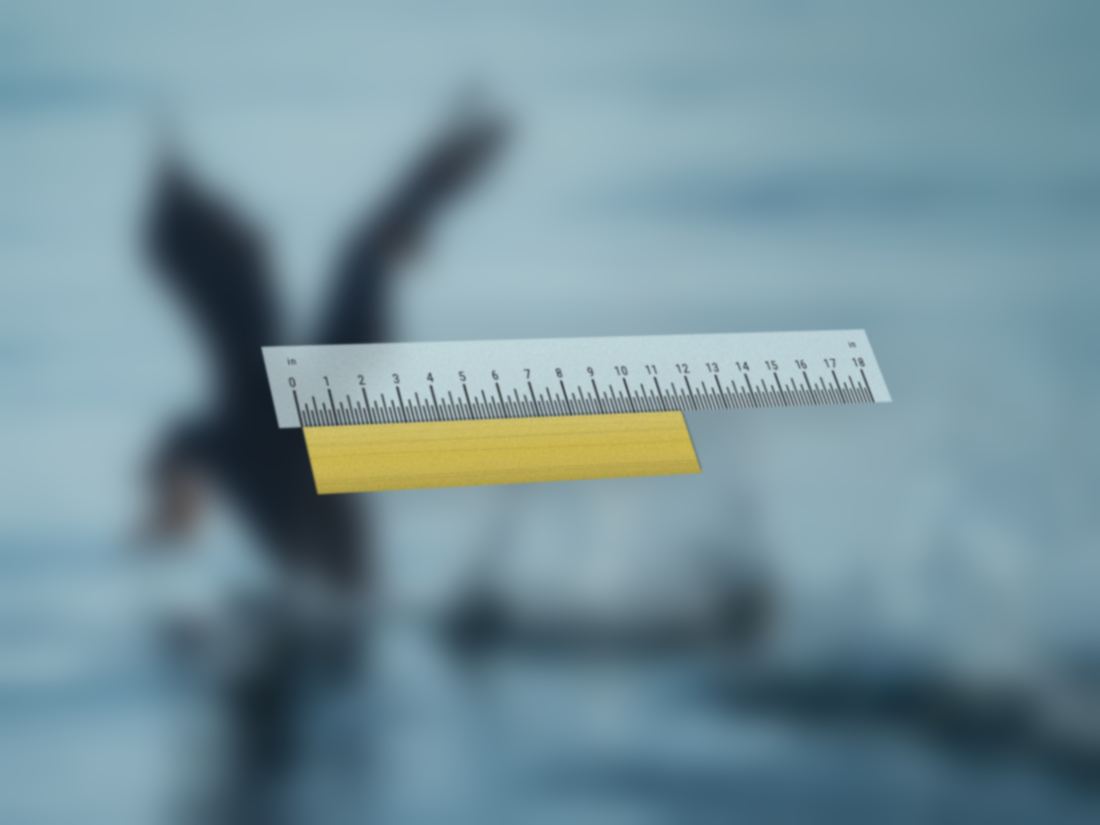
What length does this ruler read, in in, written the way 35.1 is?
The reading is 11.5
